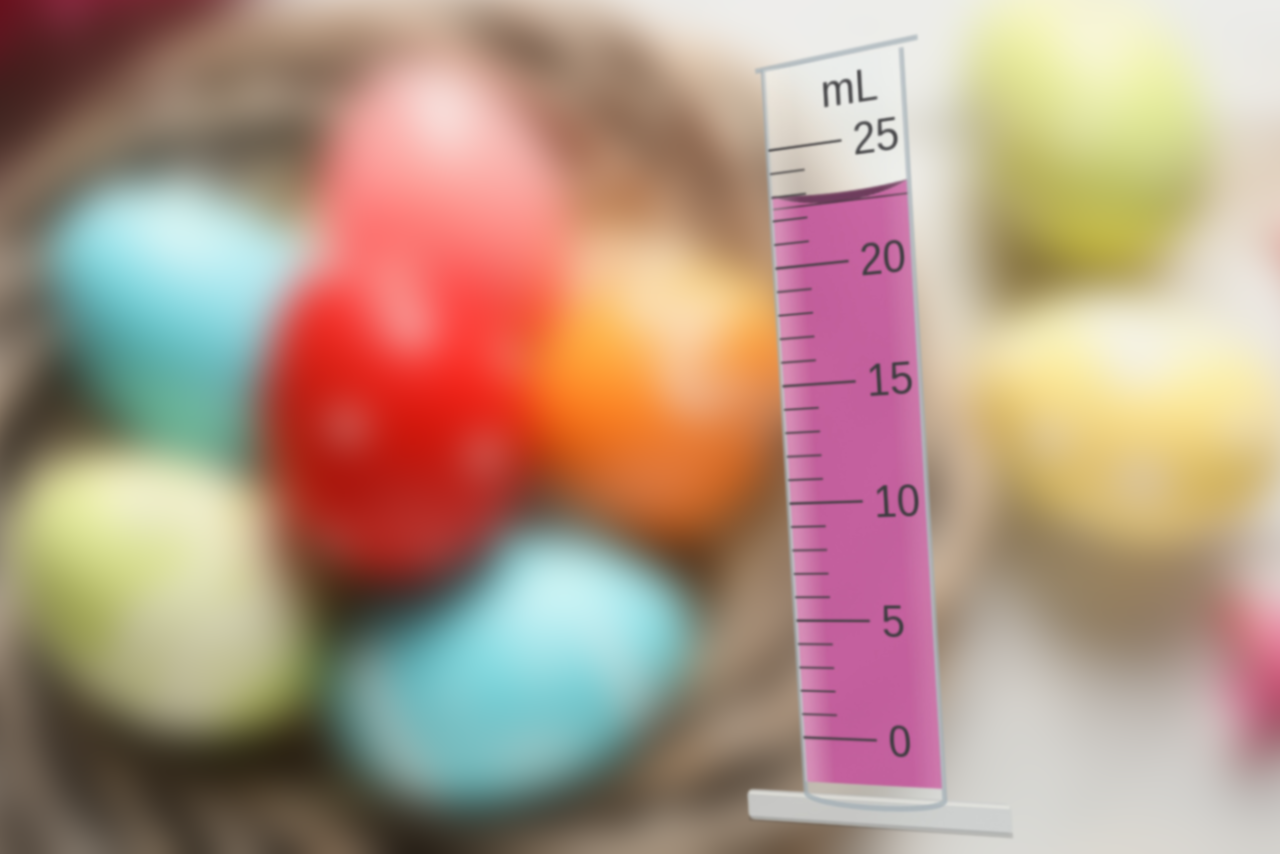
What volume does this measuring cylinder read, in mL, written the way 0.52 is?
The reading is 22.5
